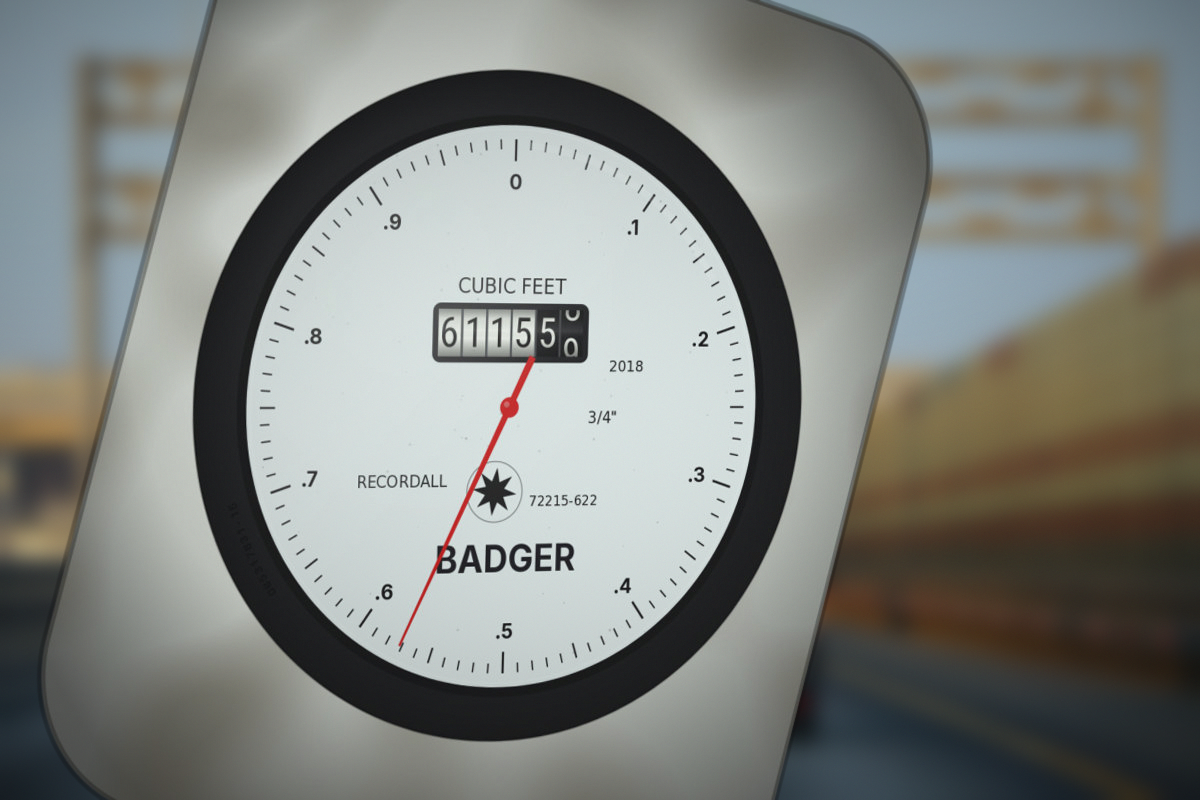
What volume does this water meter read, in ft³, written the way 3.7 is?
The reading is 611558.57
